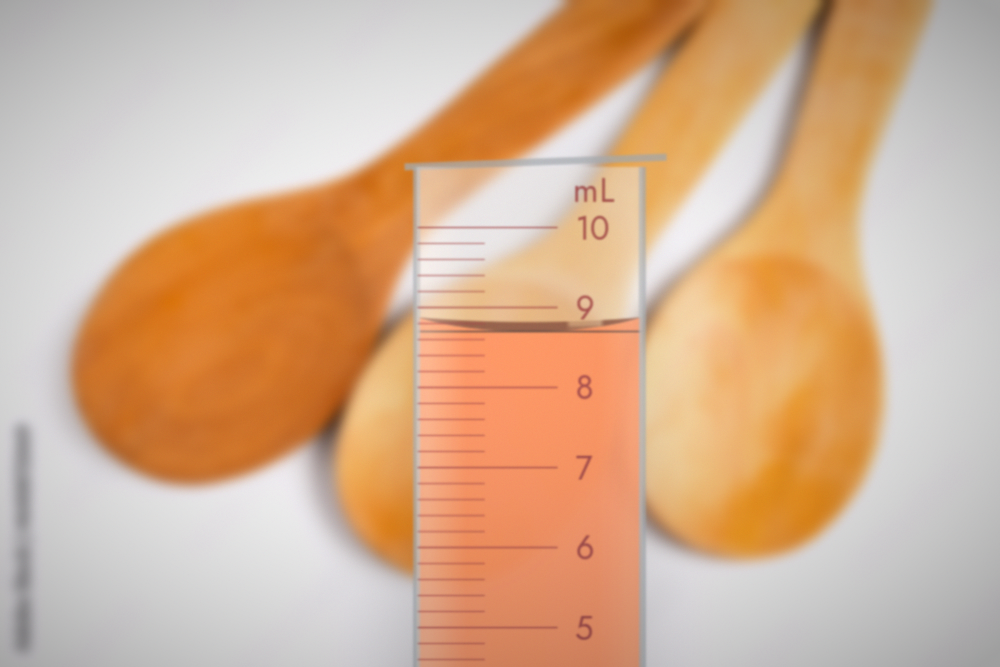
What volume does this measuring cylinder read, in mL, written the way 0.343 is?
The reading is 8.7
